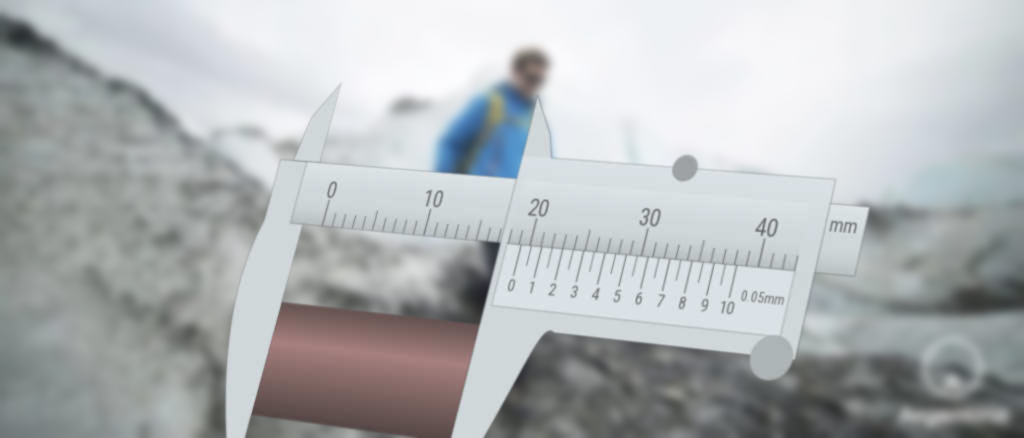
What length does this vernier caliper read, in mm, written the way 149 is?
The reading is 19.2
